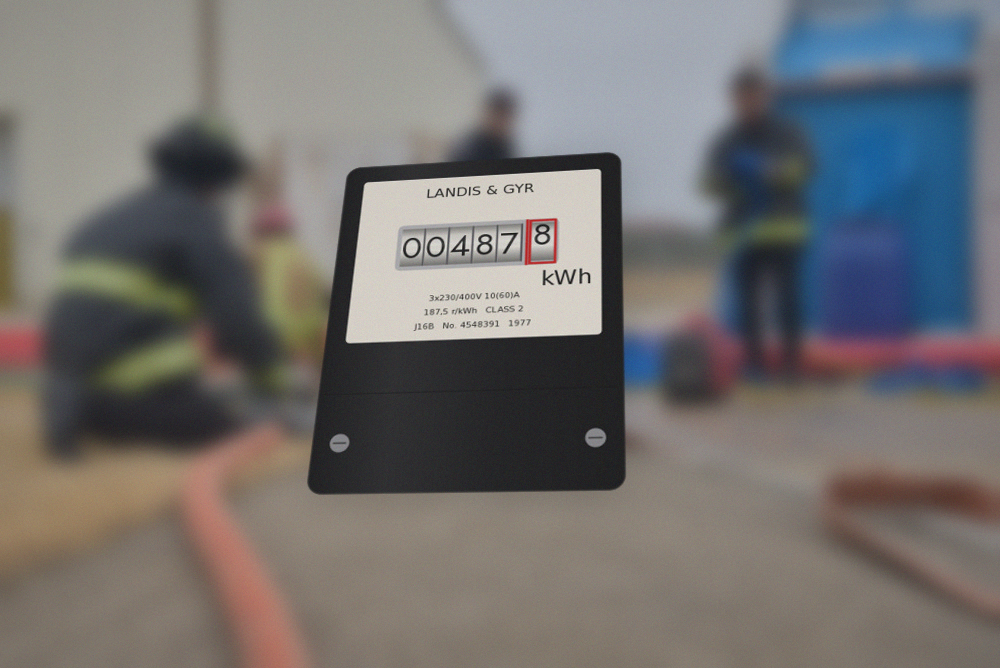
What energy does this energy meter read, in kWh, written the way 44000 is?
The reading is 487.8
